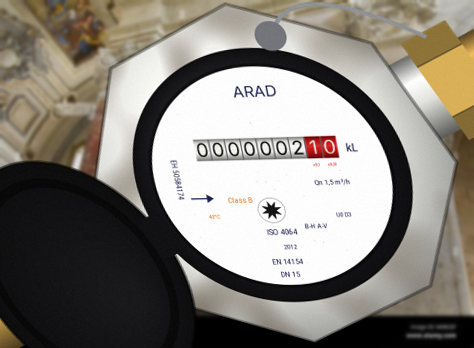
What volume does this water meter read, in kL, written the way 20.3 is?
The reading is 2.10
